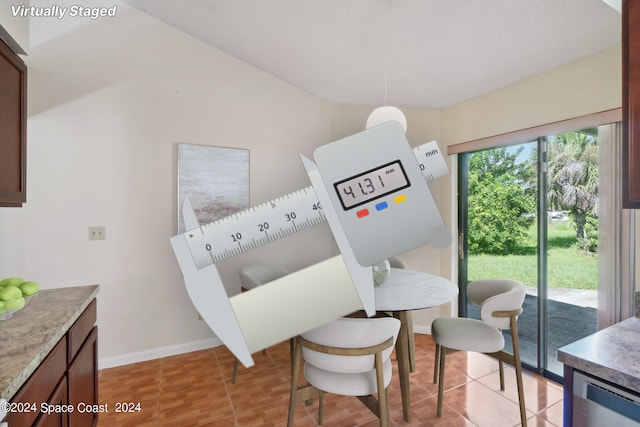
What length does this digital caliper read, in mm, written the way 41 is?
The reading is 41.31
